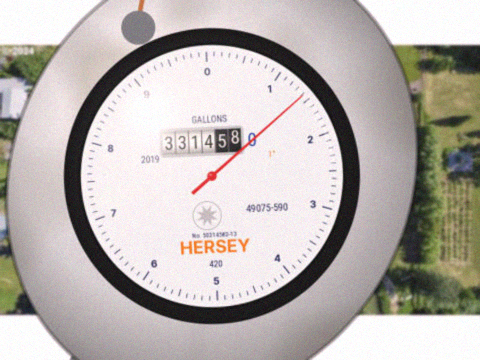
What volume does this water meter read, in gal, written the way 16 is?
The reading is 3314581.4
